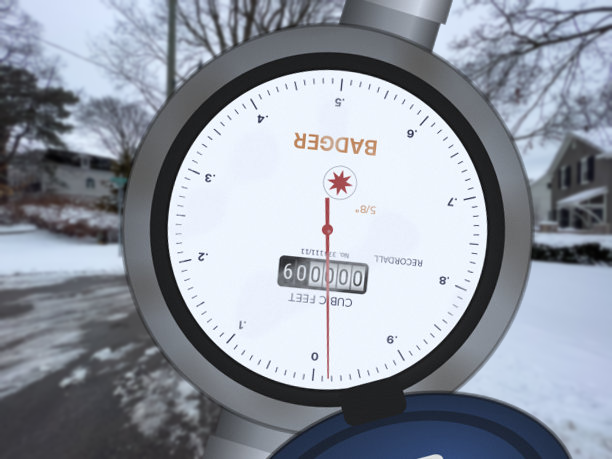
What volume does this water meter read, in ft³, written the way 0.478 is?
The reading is 8.98
